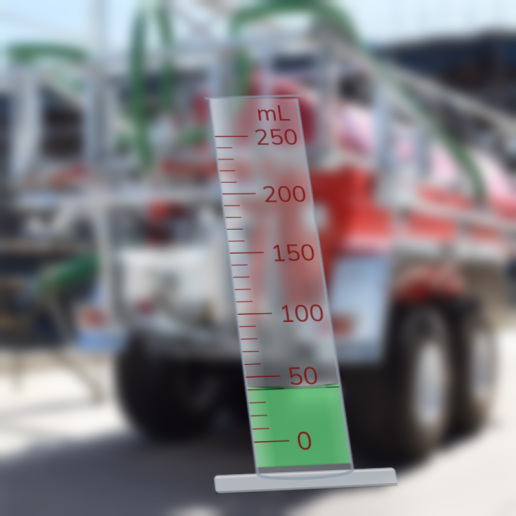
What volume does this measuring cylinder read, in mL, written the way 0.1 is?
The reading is 40
